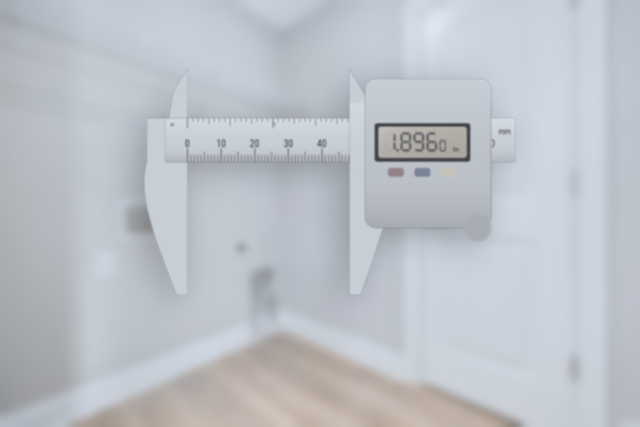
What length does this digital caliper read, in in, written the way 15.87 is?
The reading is 1.8960
